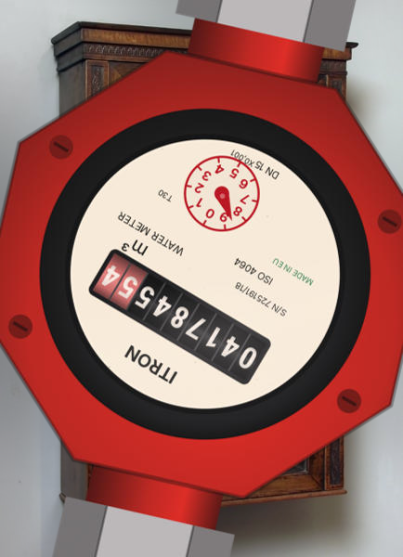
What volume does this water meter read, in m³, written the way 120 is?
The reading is 417845.548
